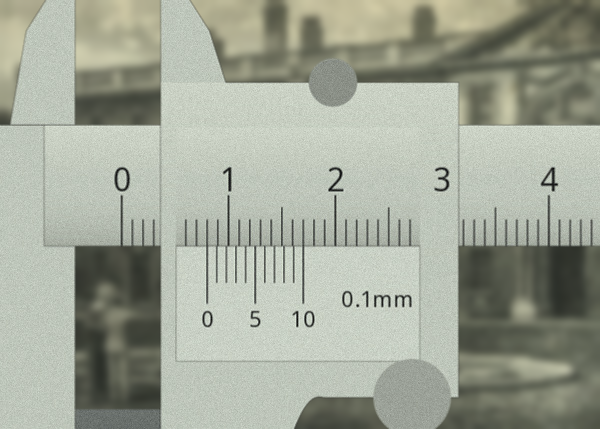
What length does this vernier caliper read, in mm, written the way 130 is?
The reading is 8.0
